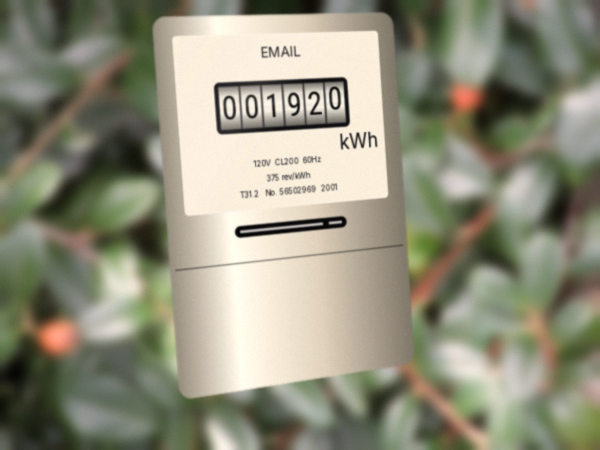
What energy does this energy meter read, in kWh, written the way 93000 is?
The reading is 1920
